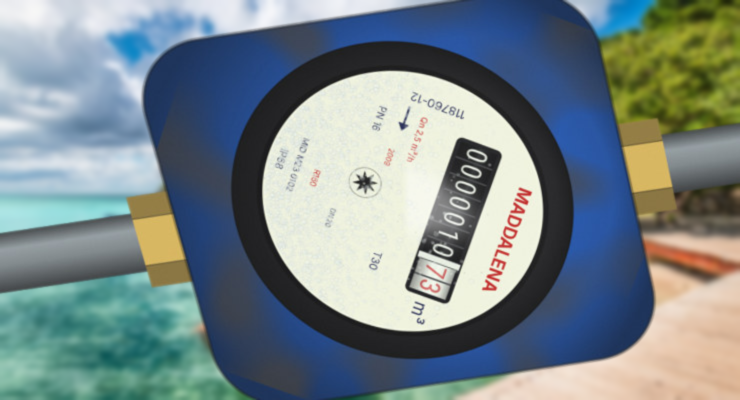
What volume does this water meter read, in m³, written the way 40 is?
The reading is 10.73
